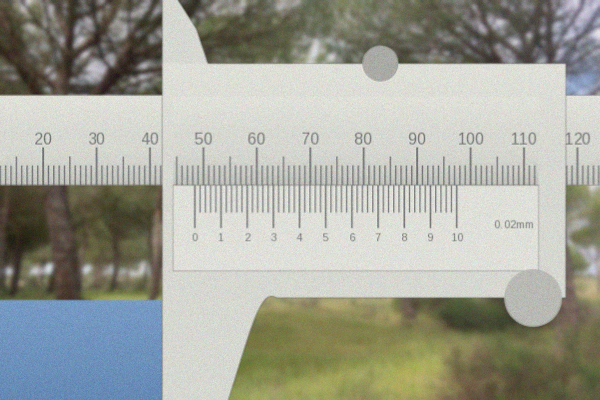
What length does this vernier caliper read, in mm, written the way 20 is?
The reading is 48.4
